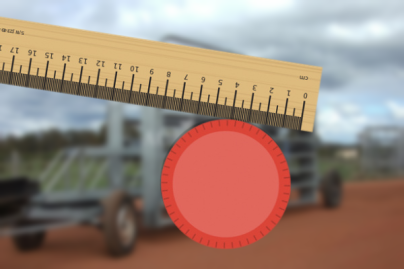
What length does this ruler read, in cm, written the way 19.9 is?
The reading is 7.5
